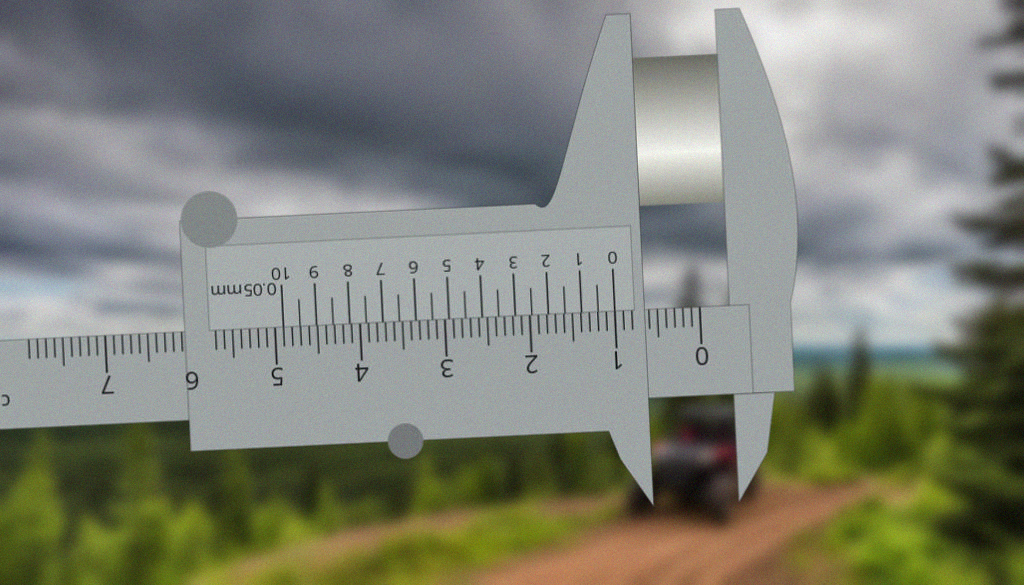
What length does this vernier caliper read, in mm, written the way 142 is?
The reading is 10.0
